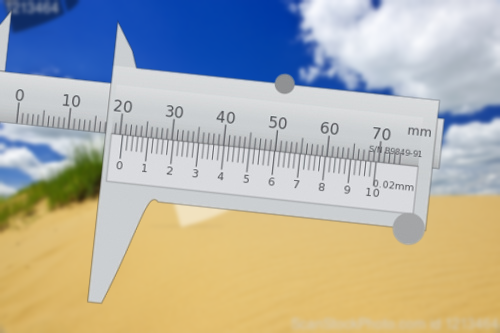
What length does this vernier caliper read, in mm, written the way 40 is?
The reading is 20.5
